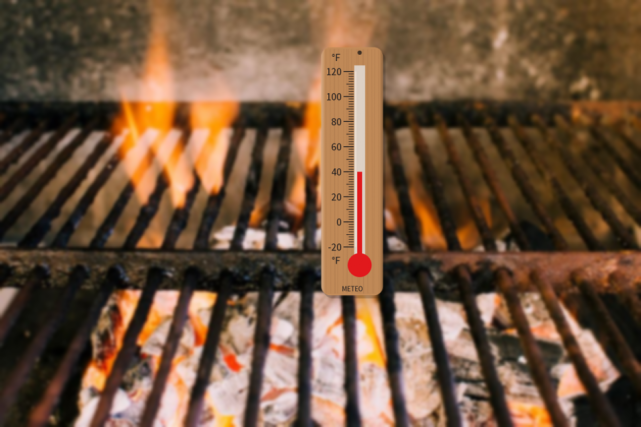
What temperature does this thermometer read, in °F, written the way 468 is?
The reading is 40
